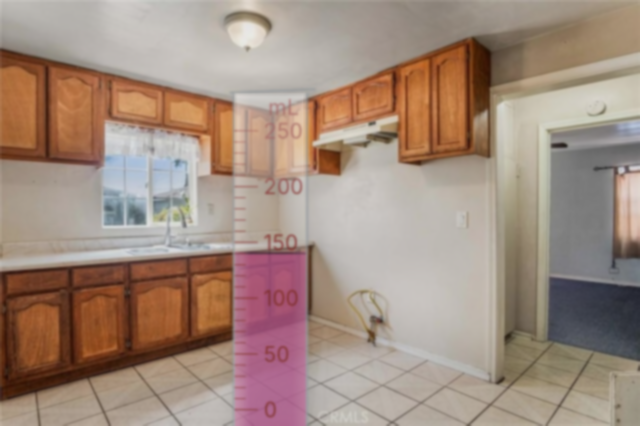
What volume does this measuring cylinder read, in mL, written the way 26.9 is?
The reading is 140
